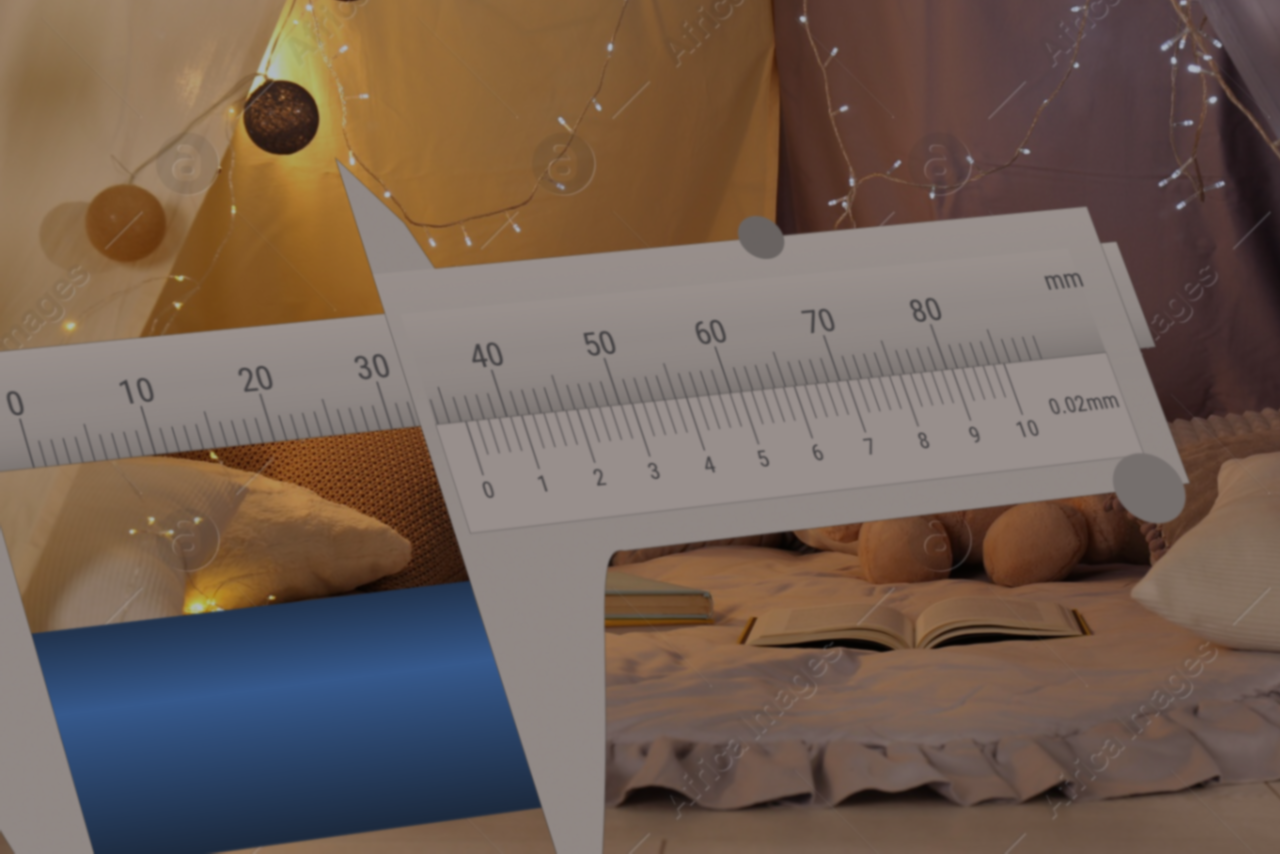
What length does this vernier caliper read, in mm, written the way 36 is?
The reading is 36.4
